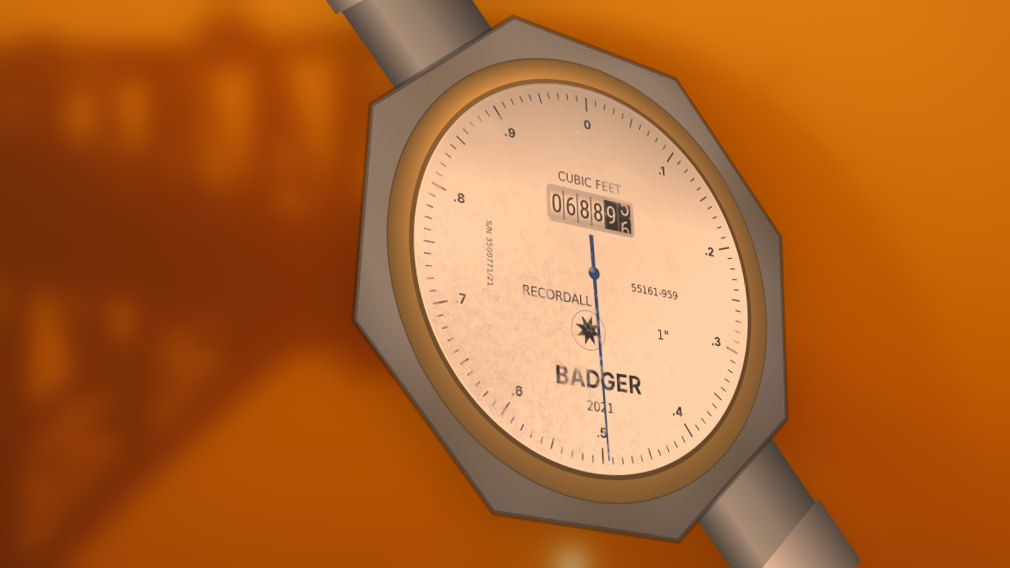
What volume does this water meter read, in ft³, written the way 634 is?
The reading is 68895.49
